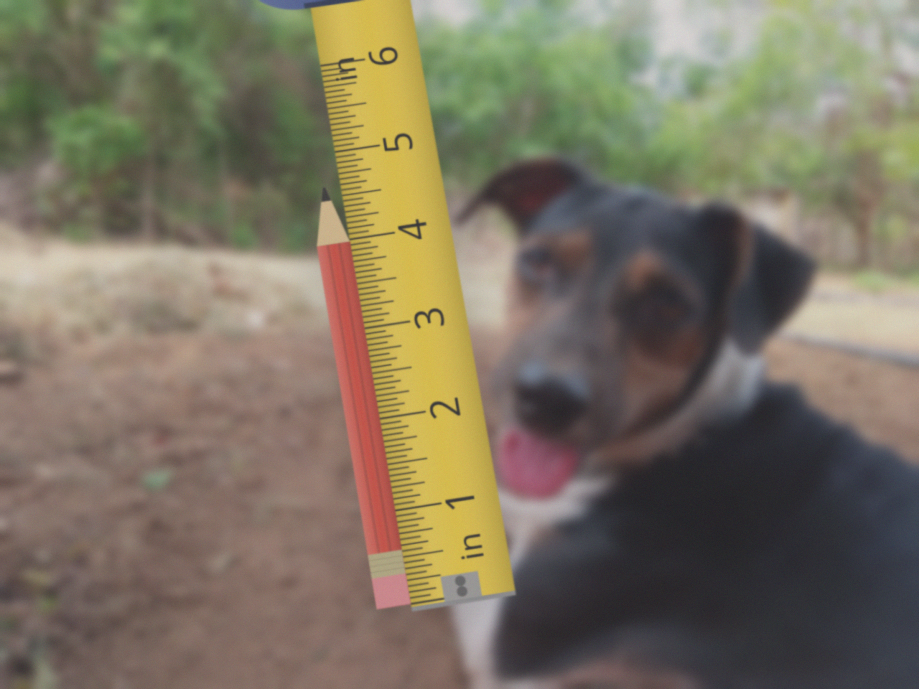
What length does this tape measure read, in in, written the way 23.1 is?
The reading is 4.625
